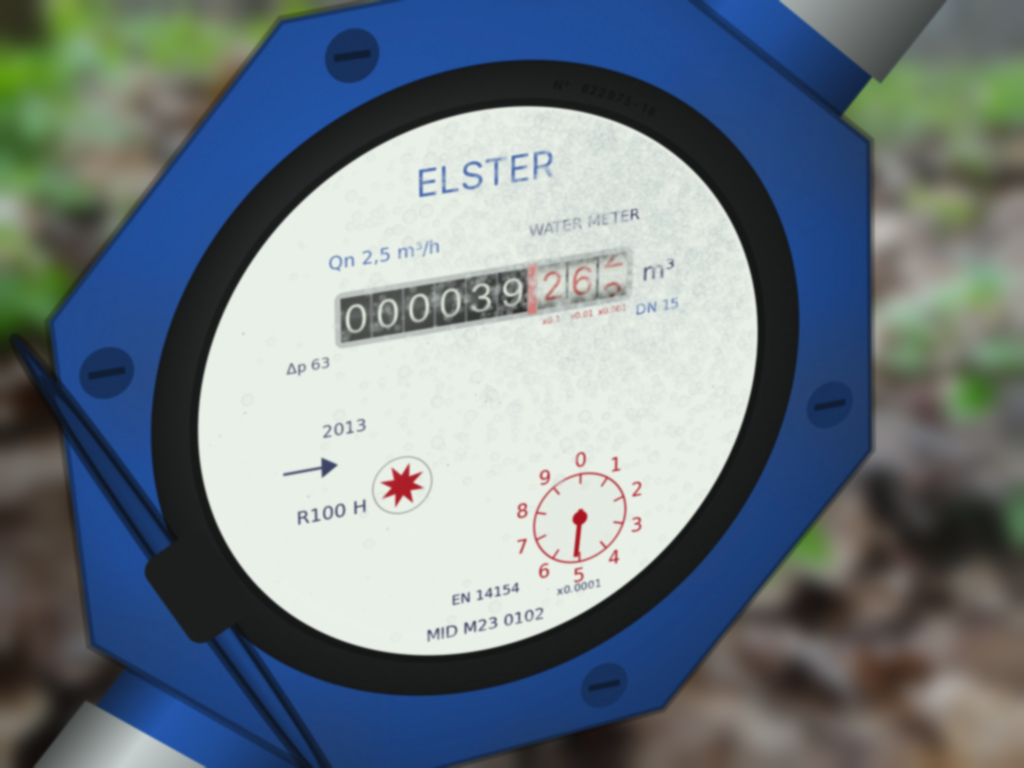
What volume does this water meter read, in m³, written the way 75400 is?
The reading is 39.2625
